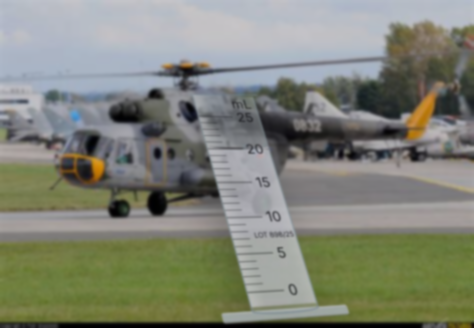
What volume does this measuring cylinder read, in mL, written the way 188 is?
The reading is 20
